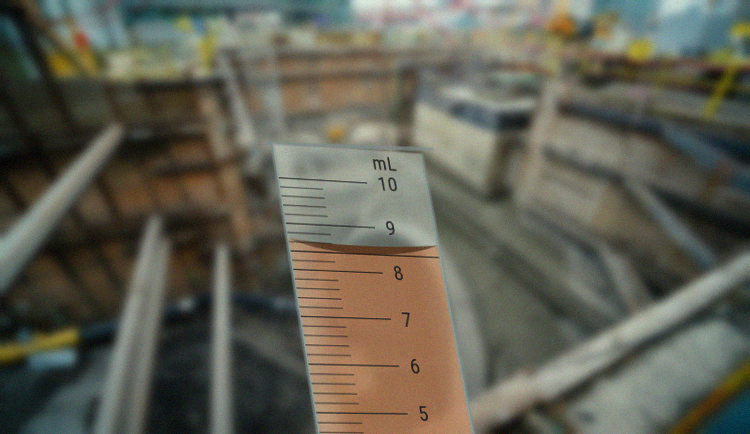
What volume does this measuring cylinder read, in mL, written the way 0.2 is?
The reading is 8.4
